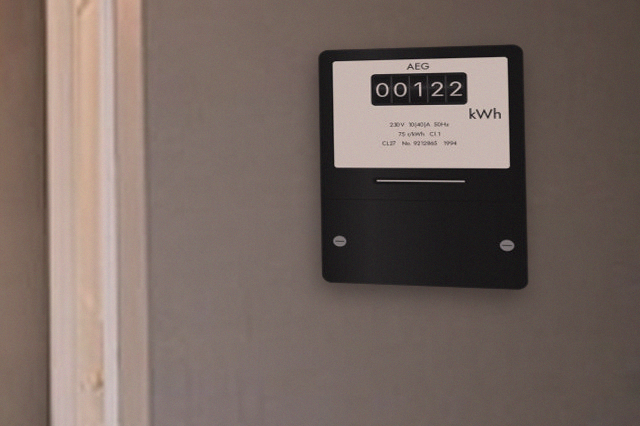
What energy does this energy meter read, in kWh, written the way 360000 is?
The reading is 122
